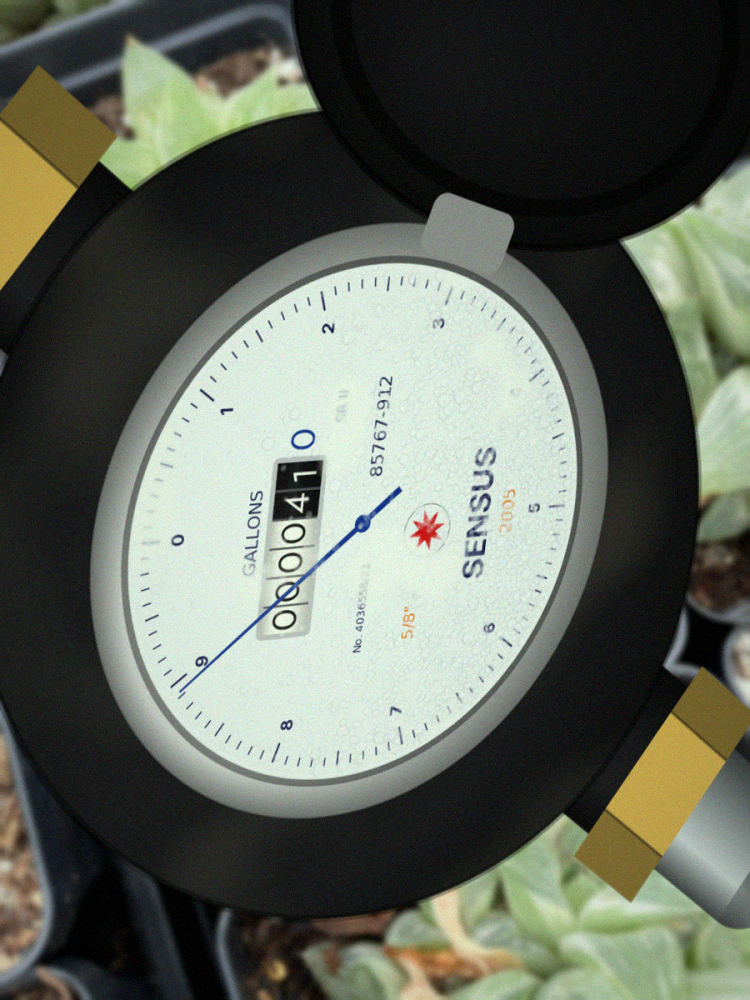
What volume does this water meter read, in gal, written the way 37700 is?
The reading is 408.9
